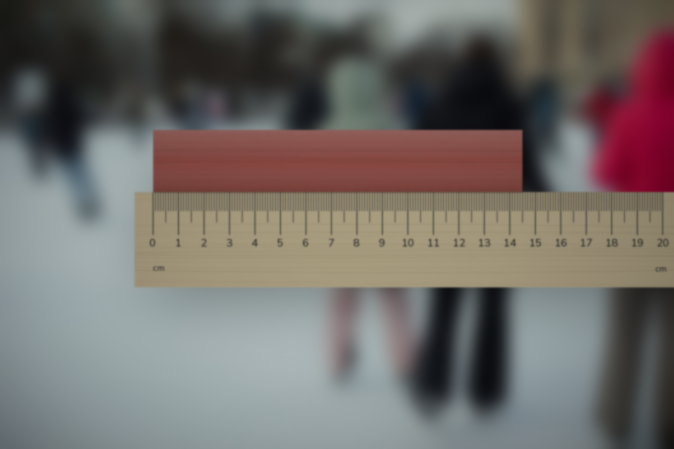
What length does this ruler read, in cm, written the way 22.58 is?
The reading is 14.5
